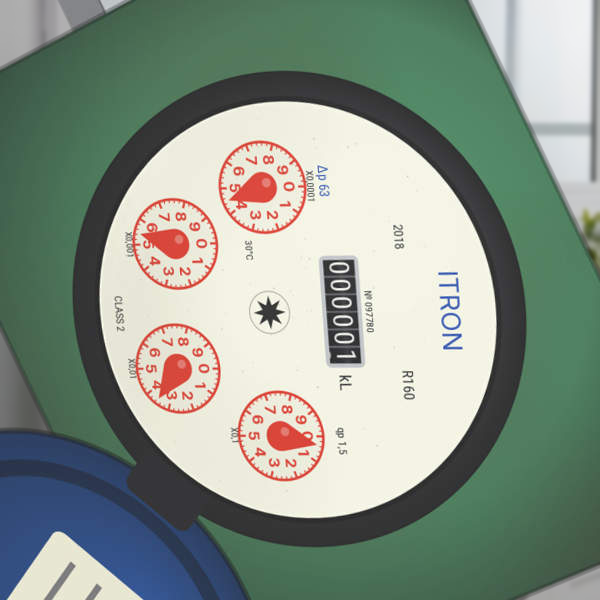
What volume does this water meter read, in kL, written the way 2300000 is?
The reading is 1.0354
